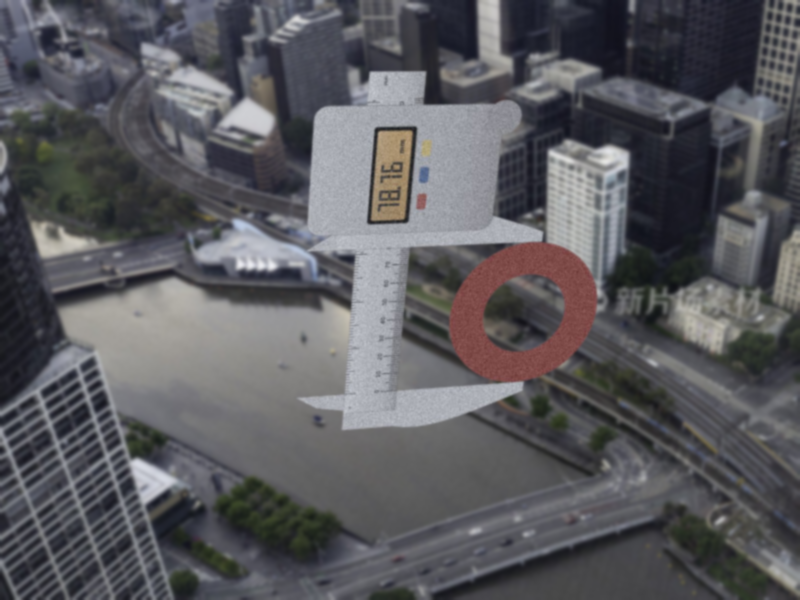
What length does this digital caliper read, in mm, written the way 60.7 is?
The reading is 78.76
